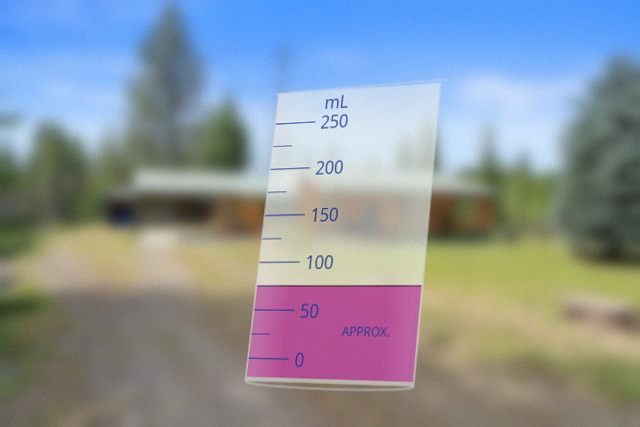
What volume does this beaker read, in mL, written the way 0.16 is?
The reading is 75
